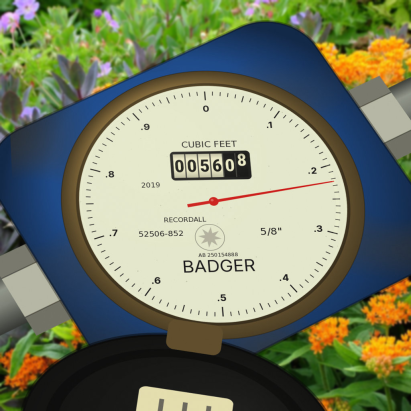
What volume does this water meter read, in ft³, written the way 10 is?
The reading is 5608.22
